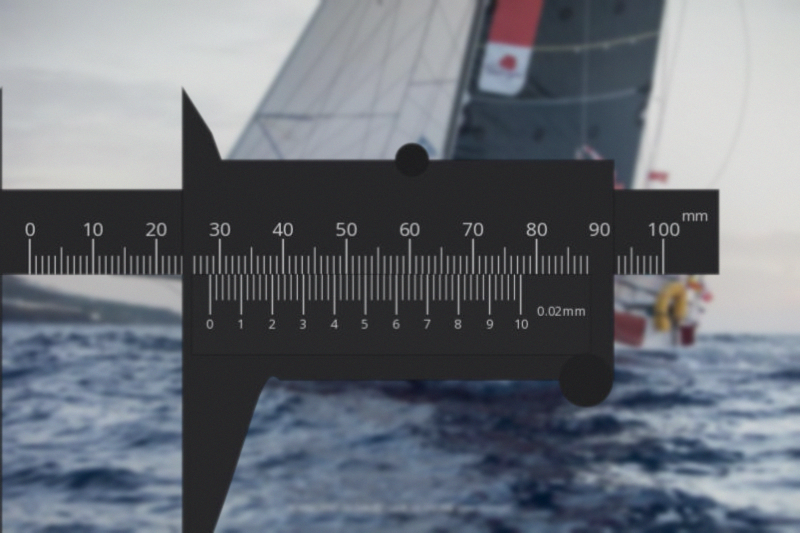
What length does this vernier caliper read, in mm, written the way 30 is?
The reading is 28.5
